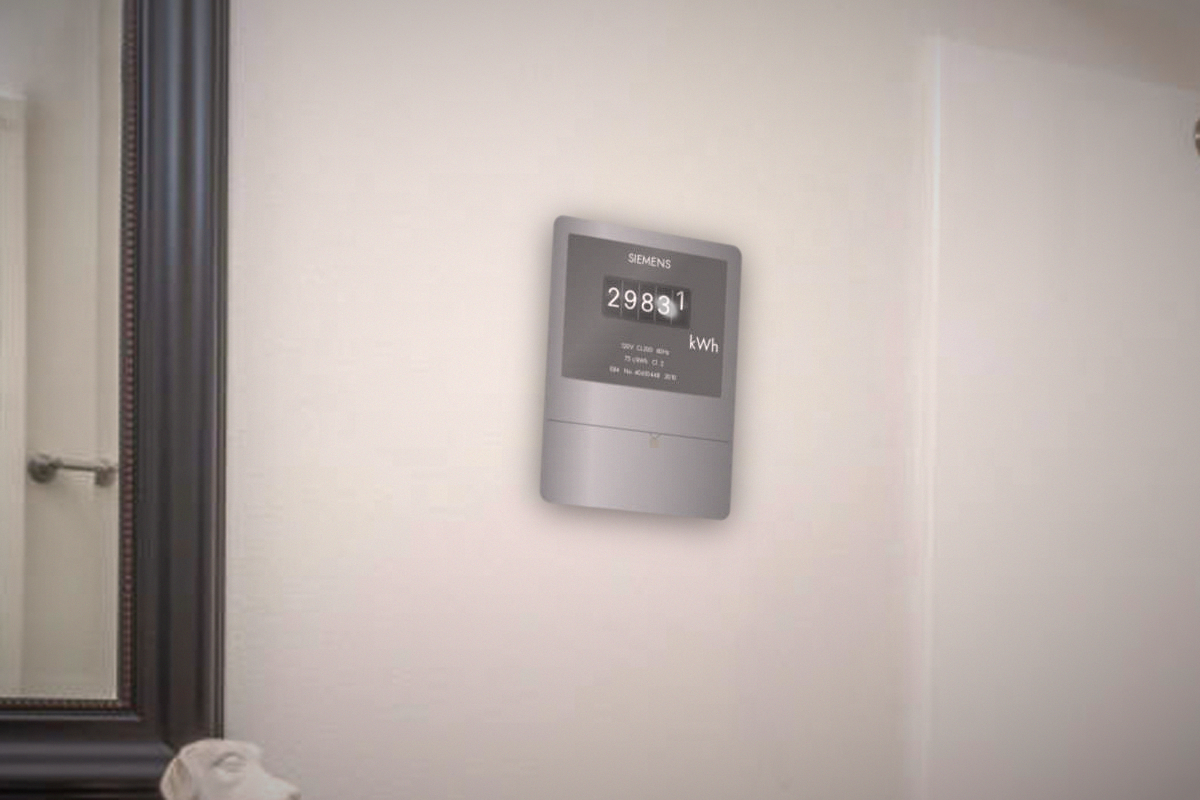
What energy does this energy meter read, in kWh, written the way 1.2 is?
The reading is 29831
